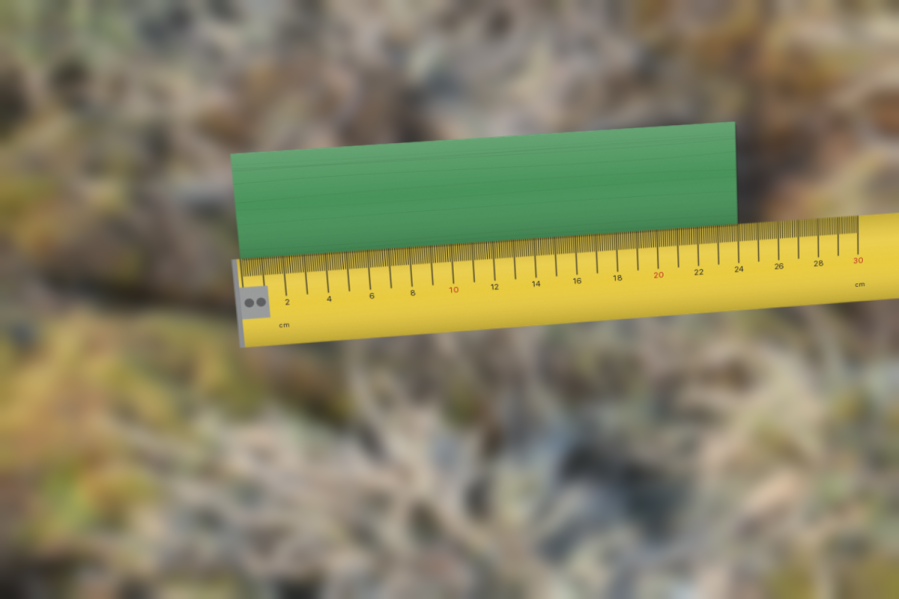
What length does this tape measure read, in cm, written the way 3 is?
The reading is 24
